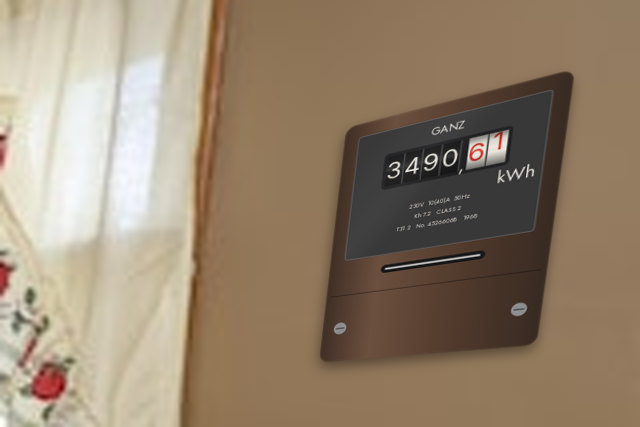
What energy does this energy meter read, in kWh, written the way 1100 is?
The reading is 3490.61
